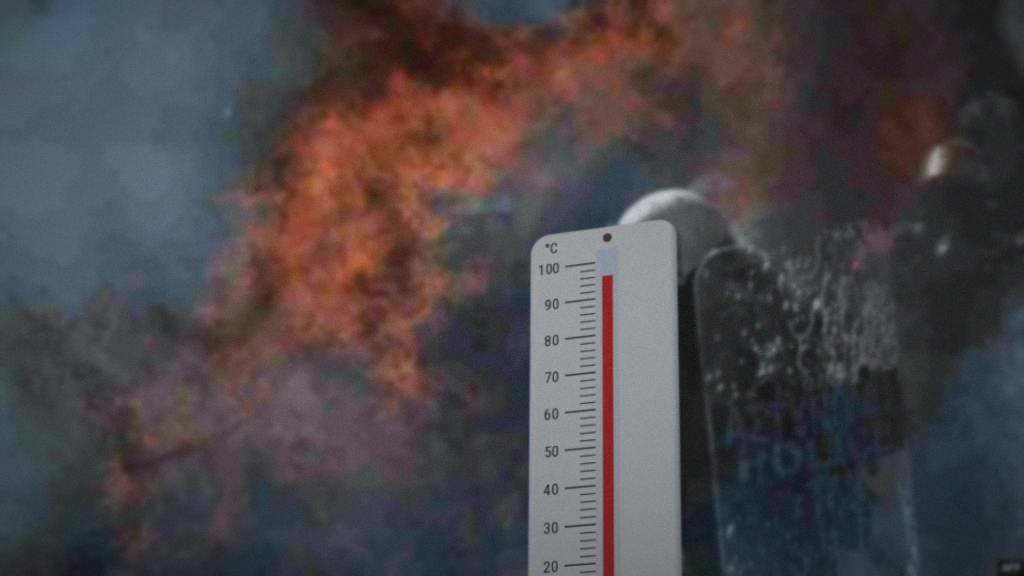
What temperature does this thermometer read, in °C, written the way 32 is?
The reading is 96
